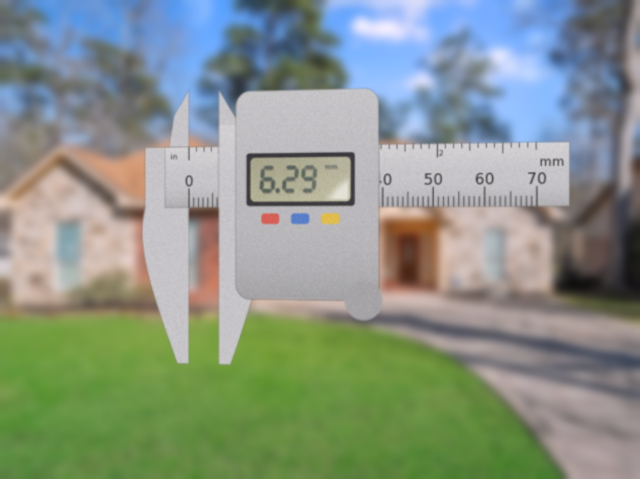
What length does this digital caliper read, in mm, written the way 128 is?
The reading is 6.29
